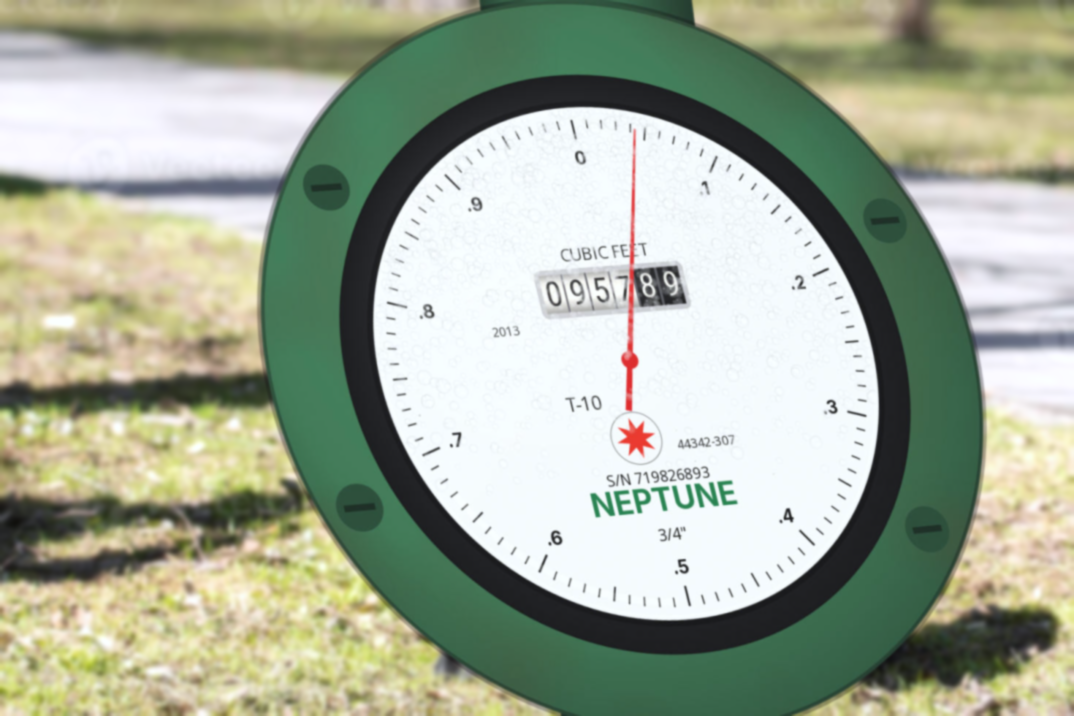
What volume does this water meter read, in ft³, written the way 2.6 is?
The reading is 95789.04
